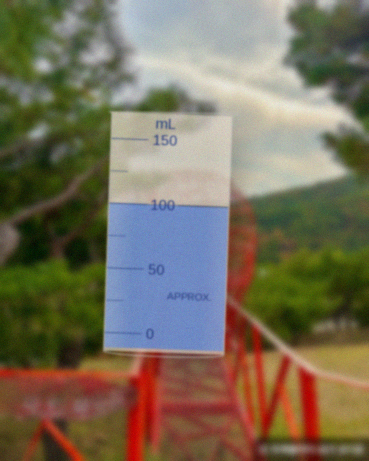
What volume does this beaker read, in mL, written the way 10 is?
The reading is 100
